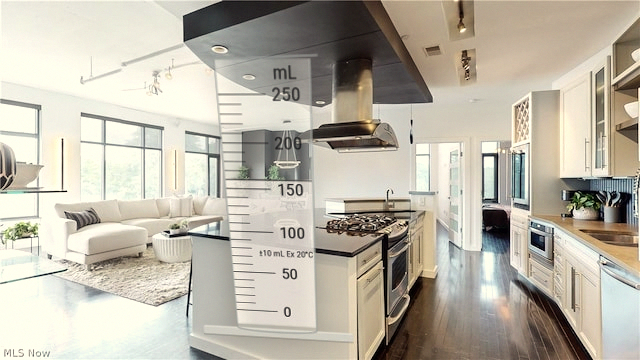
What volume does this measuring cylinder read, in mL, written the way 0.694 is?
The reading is 160
